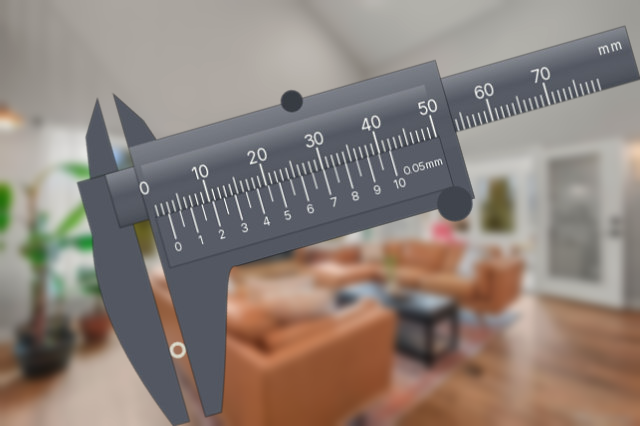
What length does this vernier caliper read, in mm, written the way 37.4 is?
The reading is 2.8
